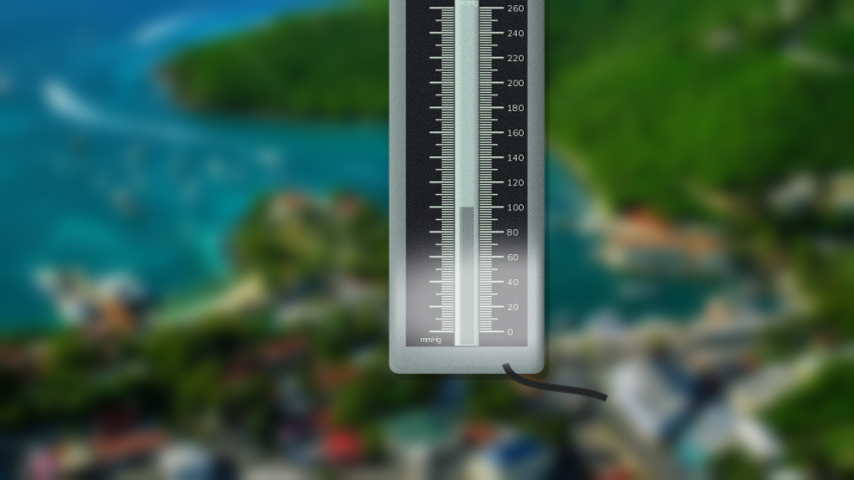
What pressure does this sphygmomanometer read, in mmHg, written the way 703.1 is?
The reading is 100
